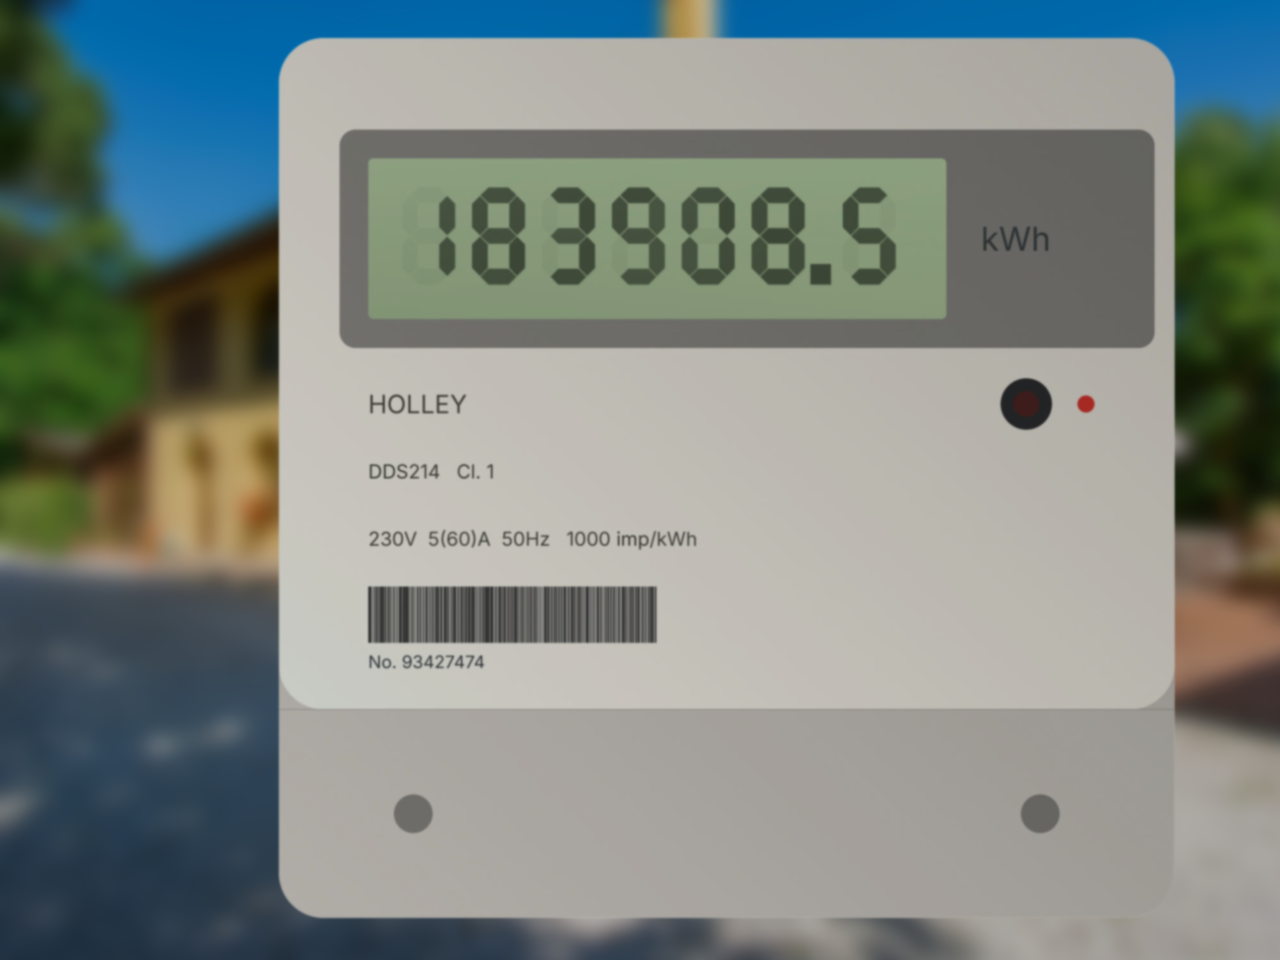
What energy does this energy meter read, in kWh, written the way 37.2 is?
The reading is 183908.5
